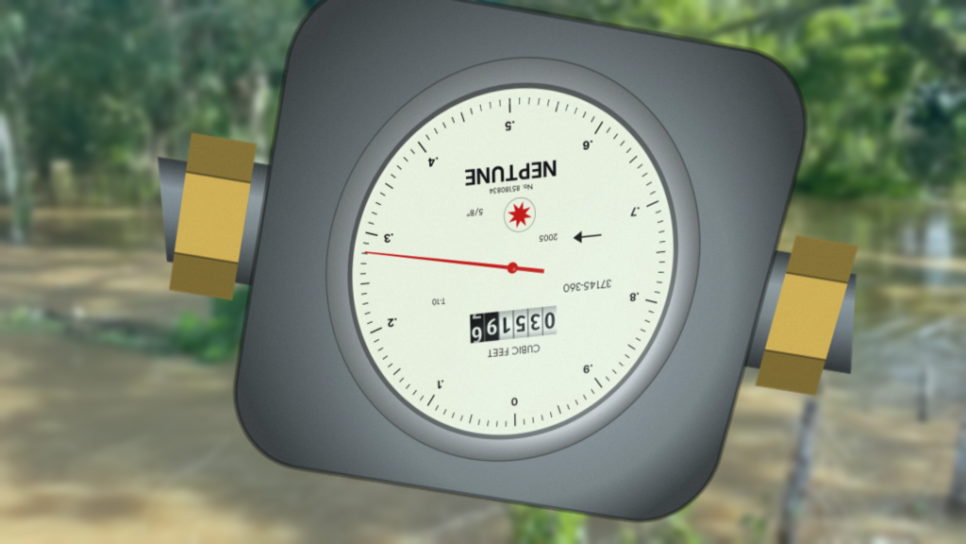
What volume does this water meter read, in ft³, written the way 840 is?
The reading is 35196.28
